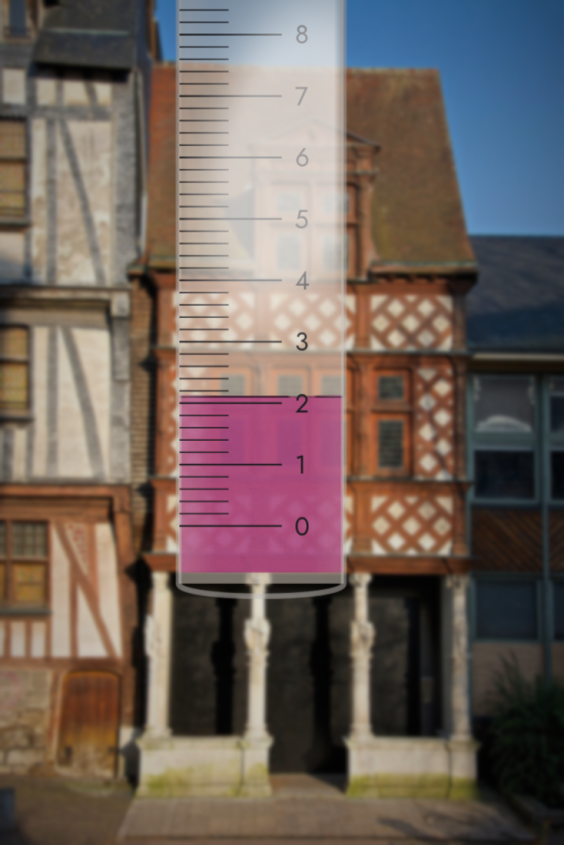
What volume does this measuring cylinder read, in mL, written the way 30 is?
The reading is 2.1
